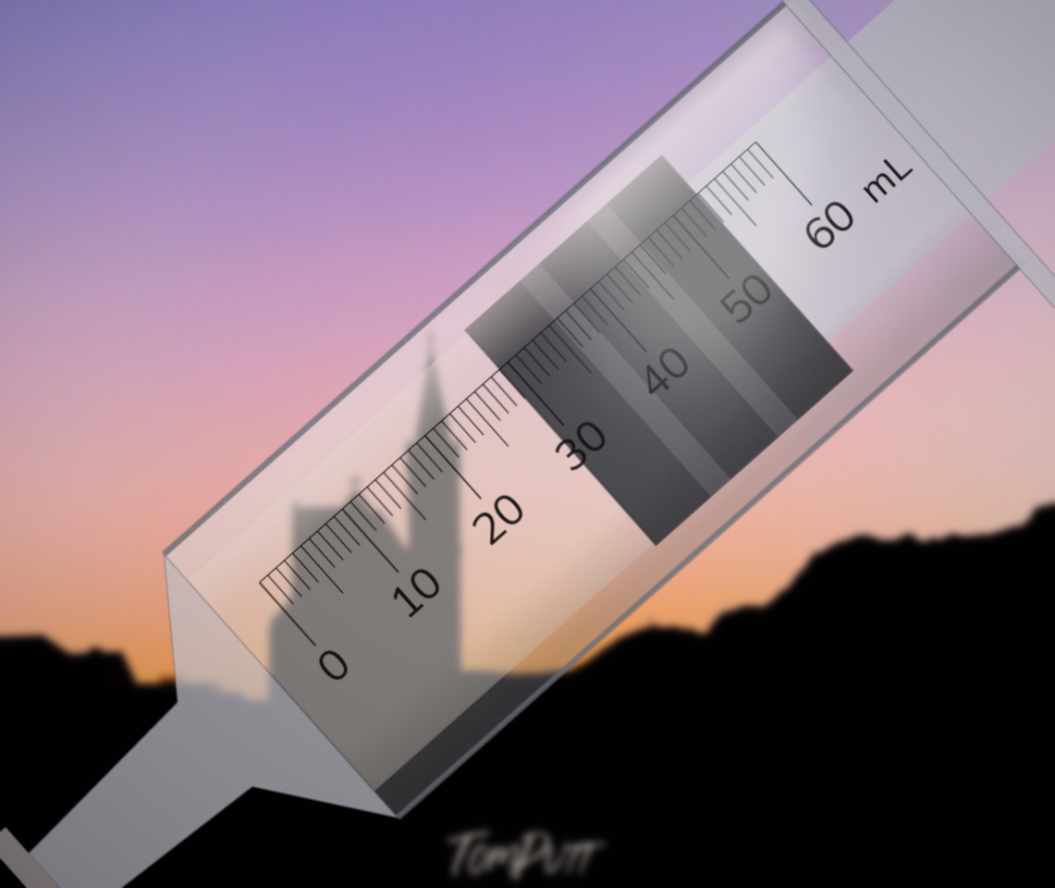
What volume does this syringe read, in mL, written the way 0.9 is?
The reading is 29
